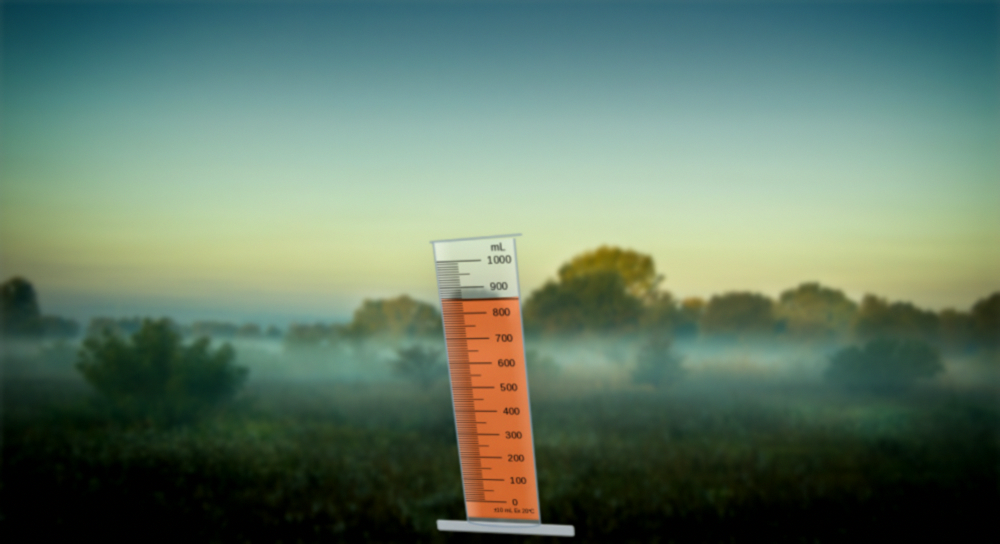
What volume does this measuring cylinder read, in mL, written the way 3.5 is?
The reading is 850
